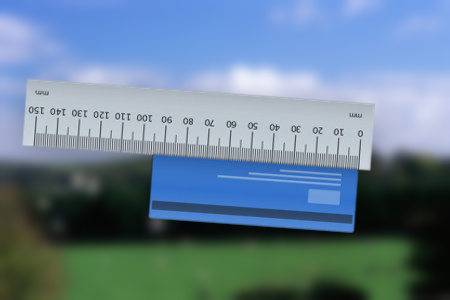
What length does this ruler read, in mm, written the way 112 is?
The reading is 95
